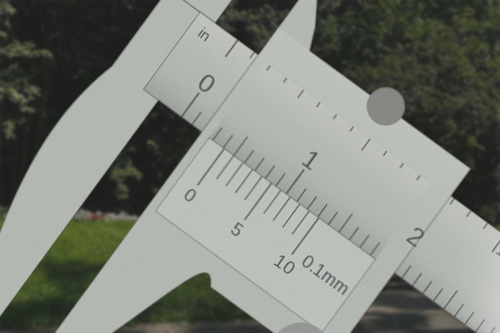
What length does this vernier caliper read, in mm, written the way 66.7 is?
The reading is 4.1
